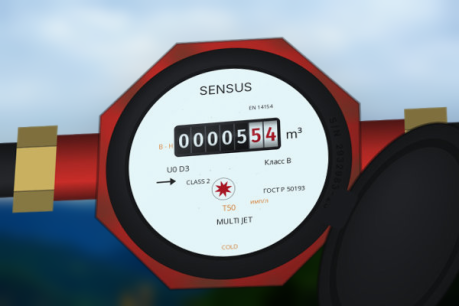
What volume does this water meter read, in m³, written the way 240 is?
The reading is 5.54
